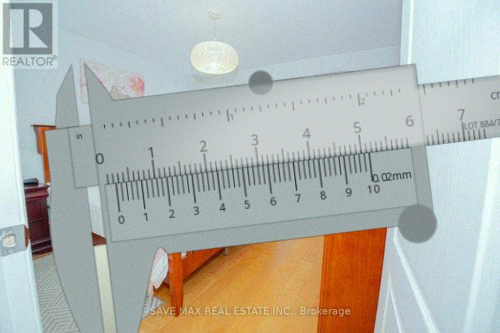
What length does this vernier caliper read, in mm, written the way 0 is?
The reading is 2.5
